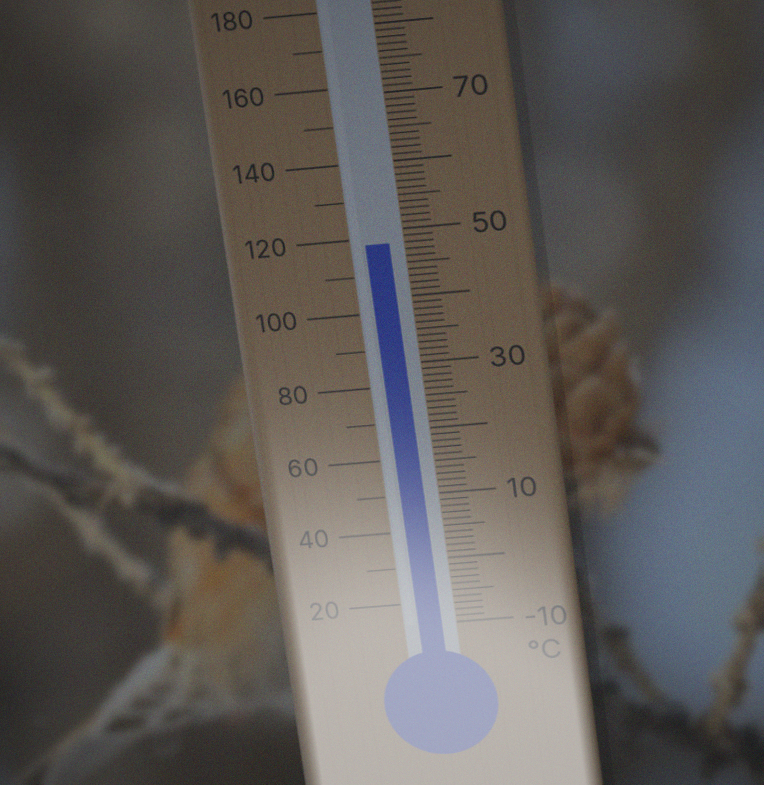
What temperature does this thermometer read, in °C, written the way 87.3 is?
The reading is 48
